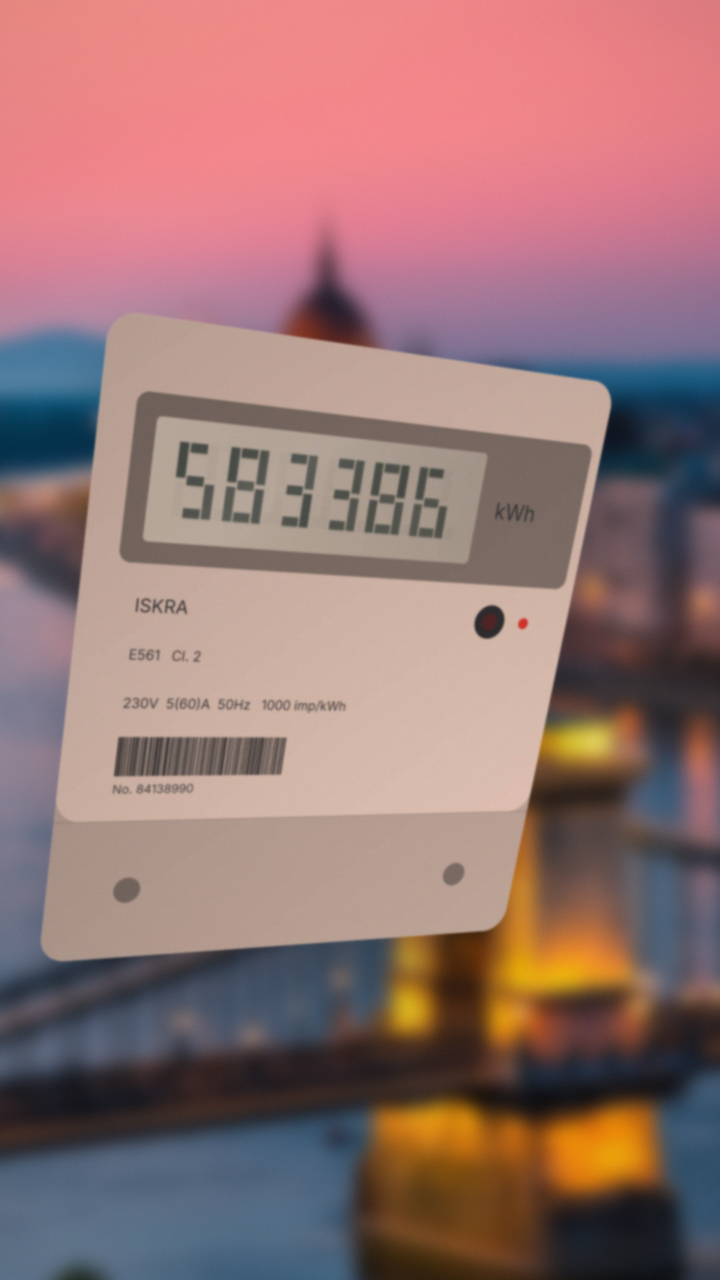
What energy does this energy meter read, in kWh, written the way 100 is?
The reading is 583386
